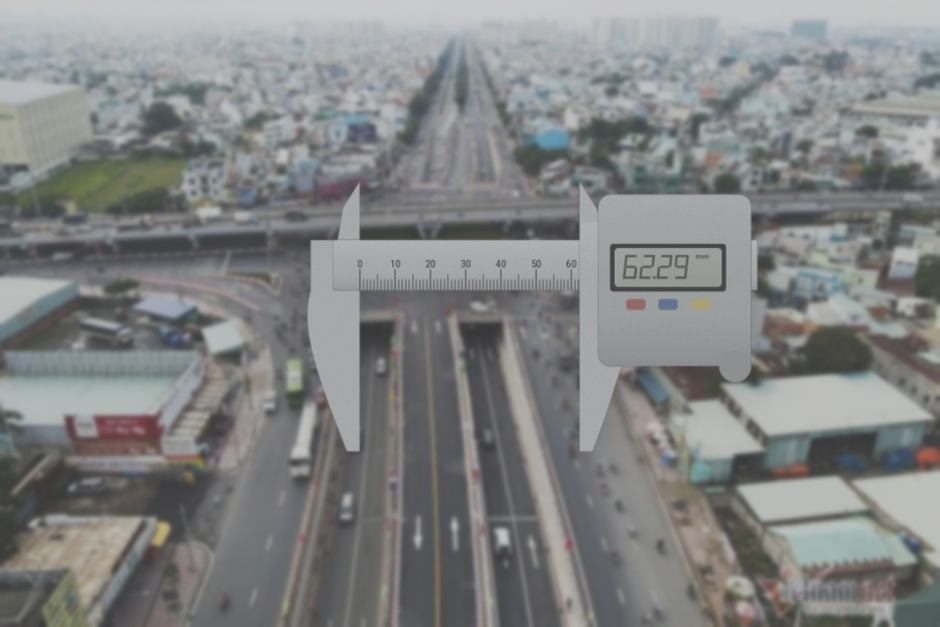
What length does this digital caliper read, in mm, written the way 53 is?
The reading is 62.29
